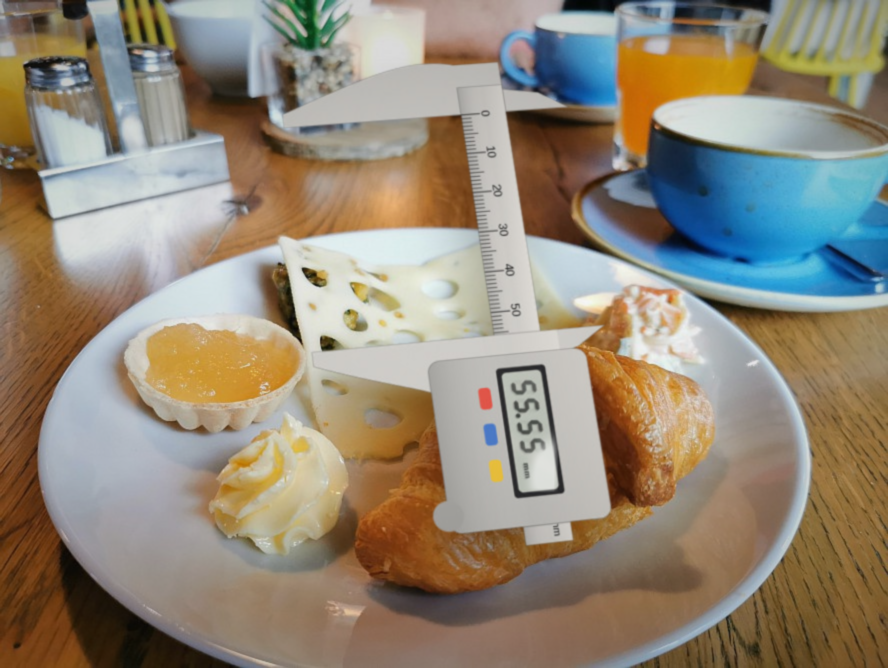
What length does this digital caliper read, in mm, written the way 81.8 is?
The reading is 55.55
